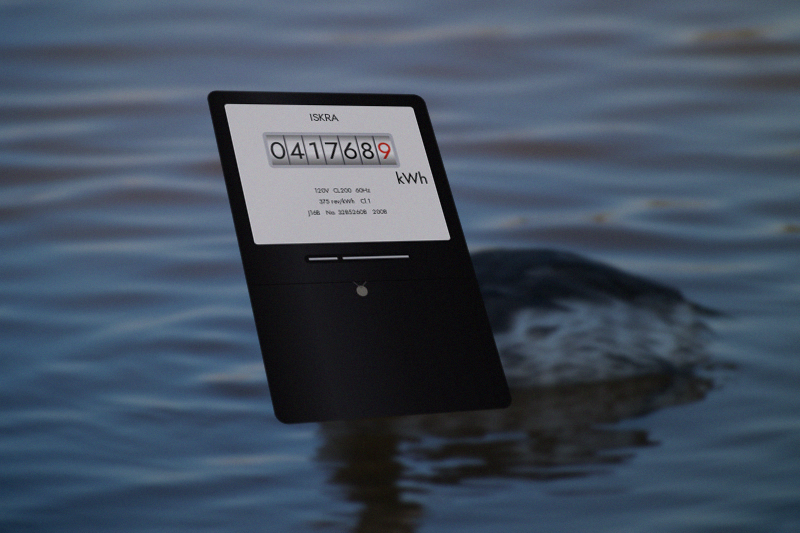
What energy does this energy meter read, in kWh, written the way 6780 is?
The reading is 41768.9
